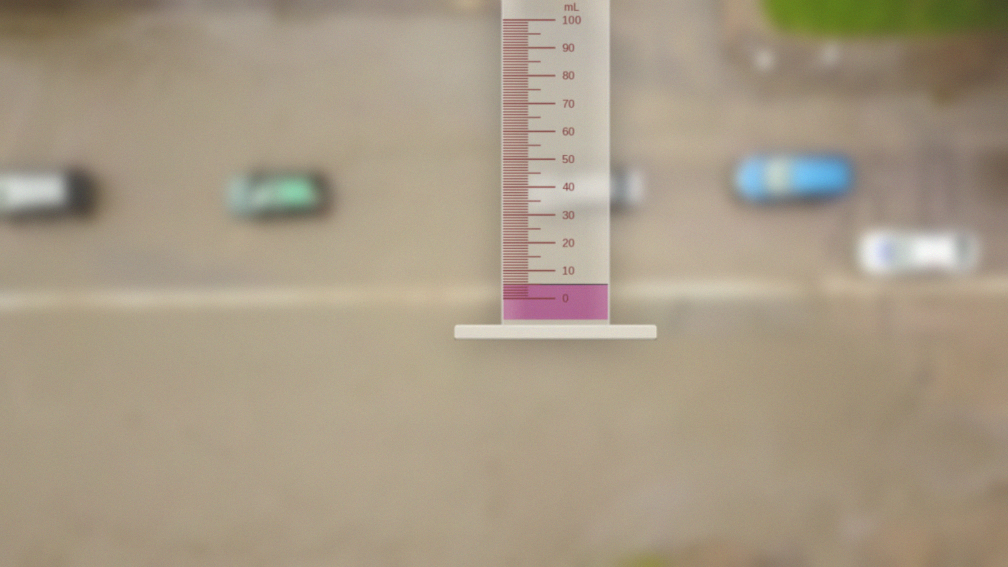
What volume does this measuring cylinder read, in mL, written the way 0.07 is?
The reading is 5
